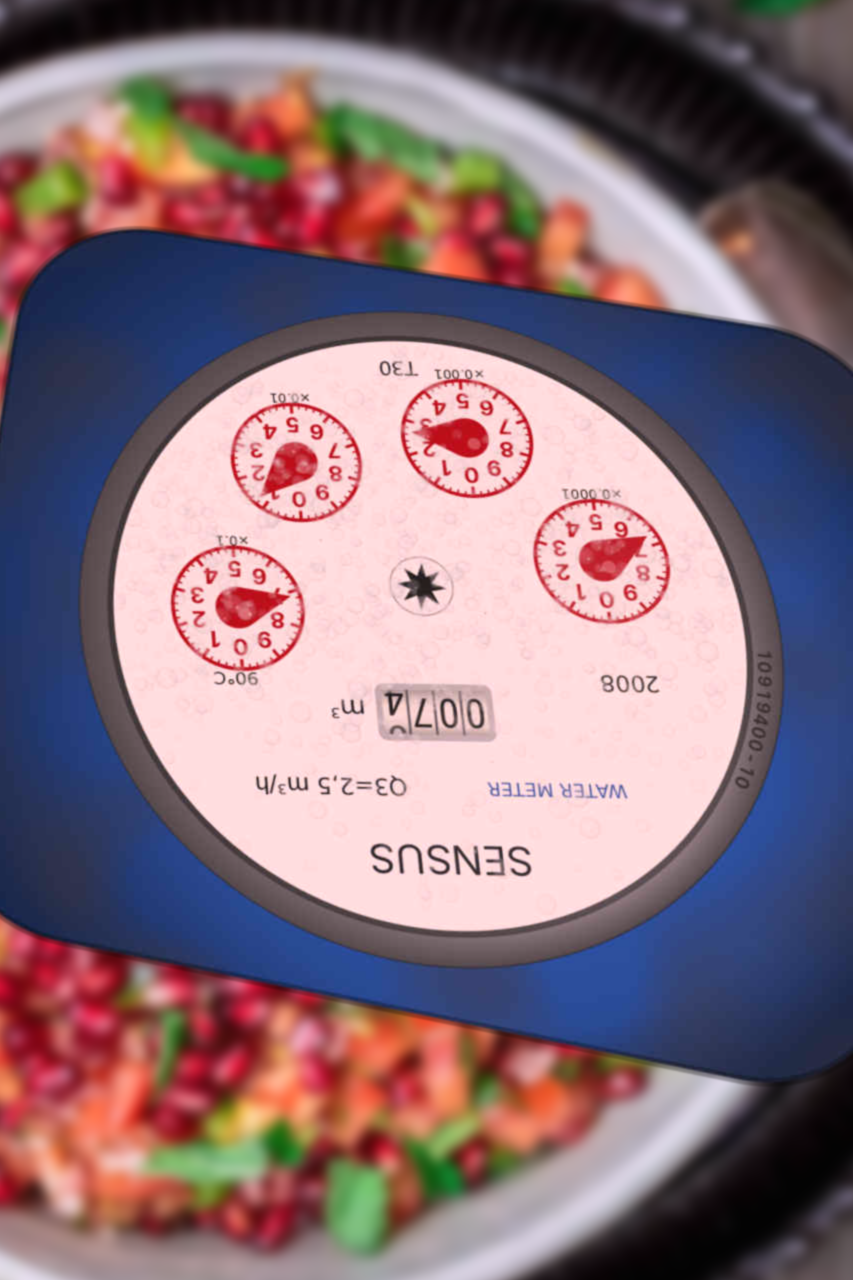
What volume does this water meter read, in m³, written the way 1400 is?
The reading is 73.7126
